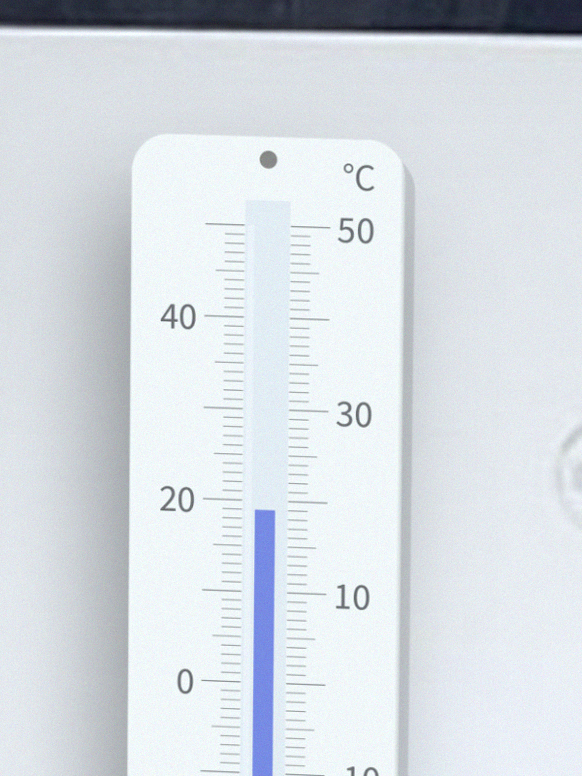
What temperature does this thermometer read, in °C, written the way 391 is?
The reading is 19
